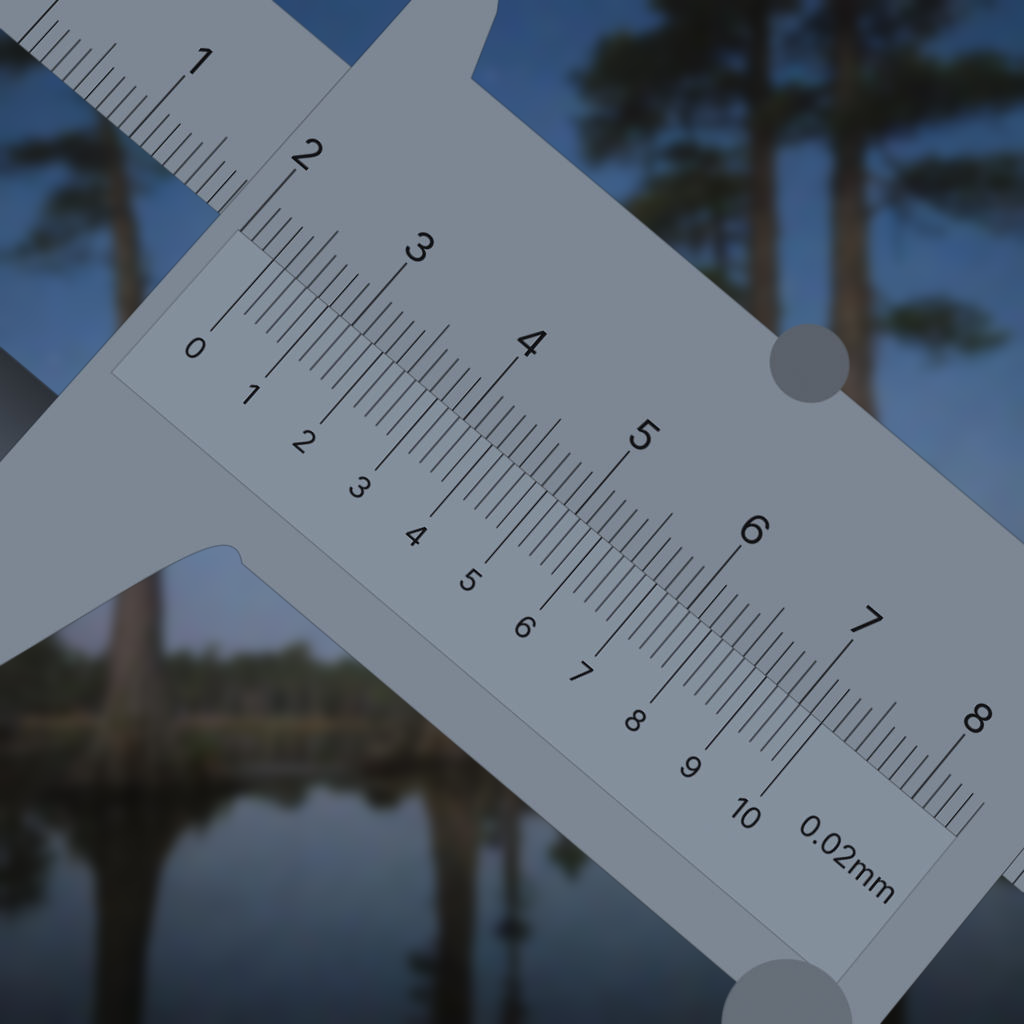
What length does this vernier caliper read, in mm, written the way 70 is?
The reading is 23.0
